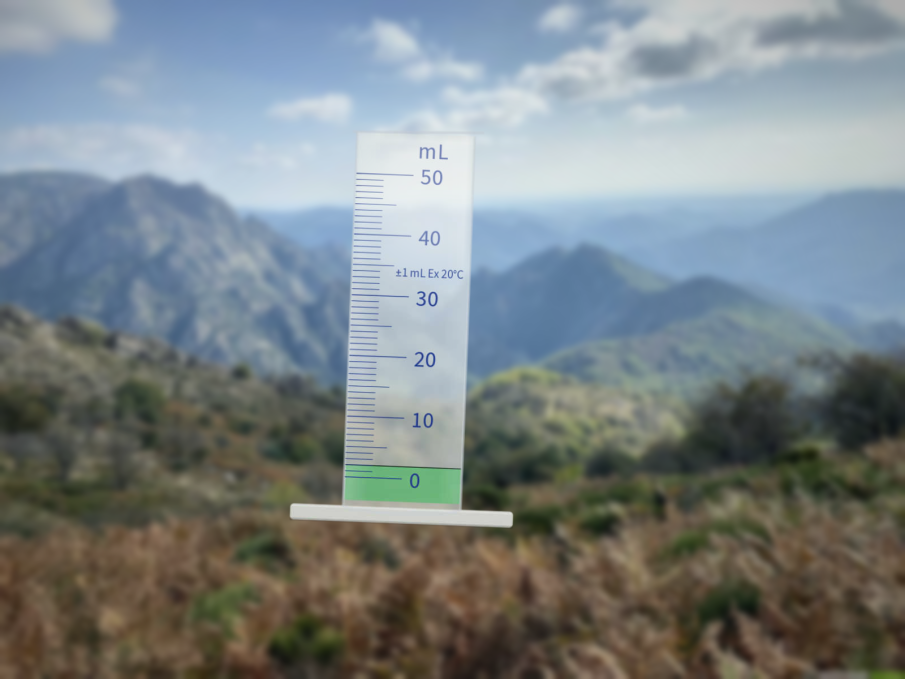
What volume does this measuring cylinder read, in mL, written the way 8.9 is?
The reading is 2
